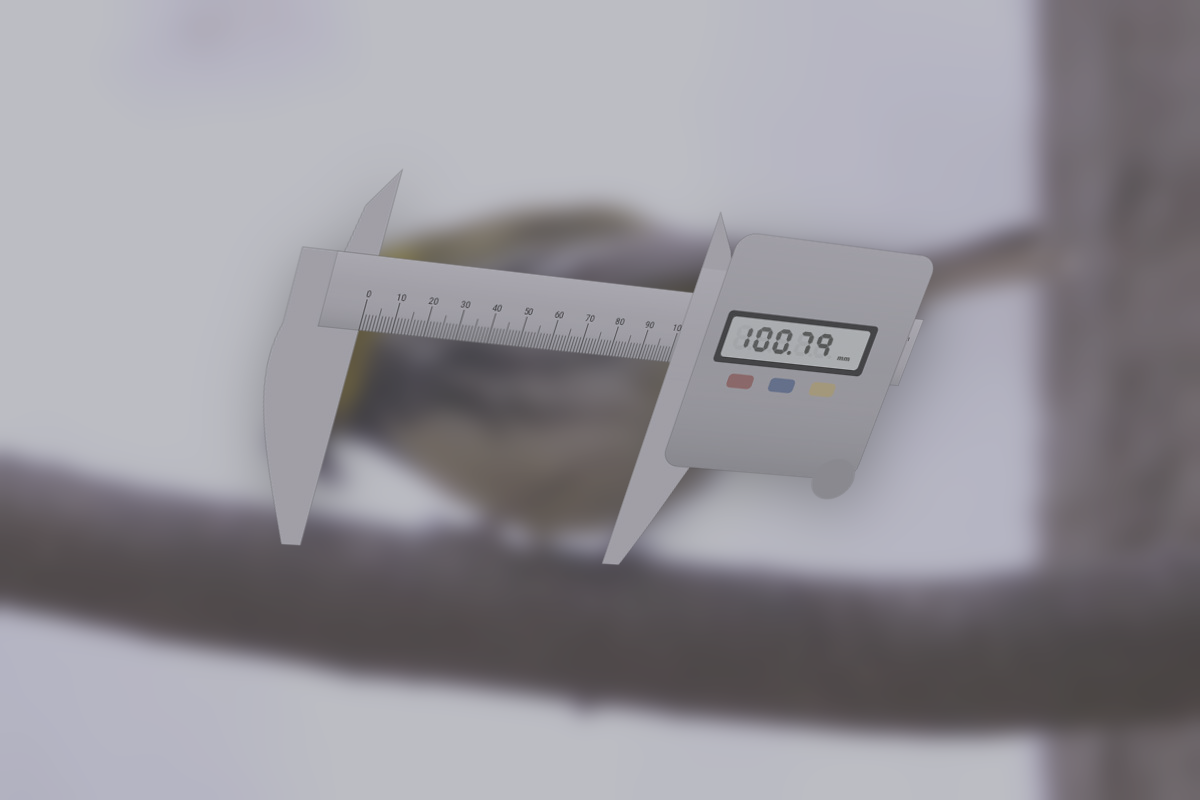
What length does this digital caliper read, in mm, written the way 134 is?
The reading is 100.79
